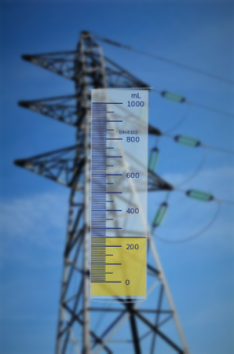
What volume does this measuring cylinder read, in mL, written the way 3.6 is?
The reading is 250
